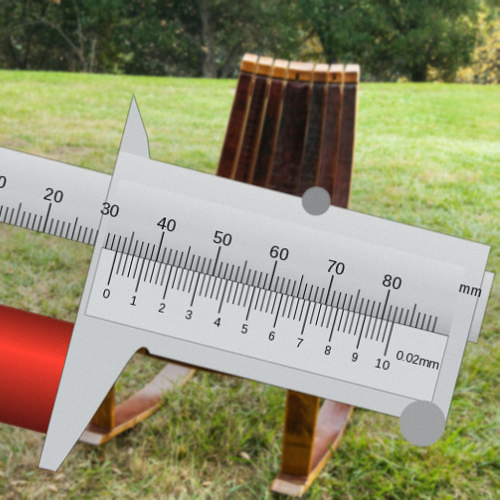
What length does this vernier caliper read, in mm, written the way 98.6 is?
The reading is 33.0
